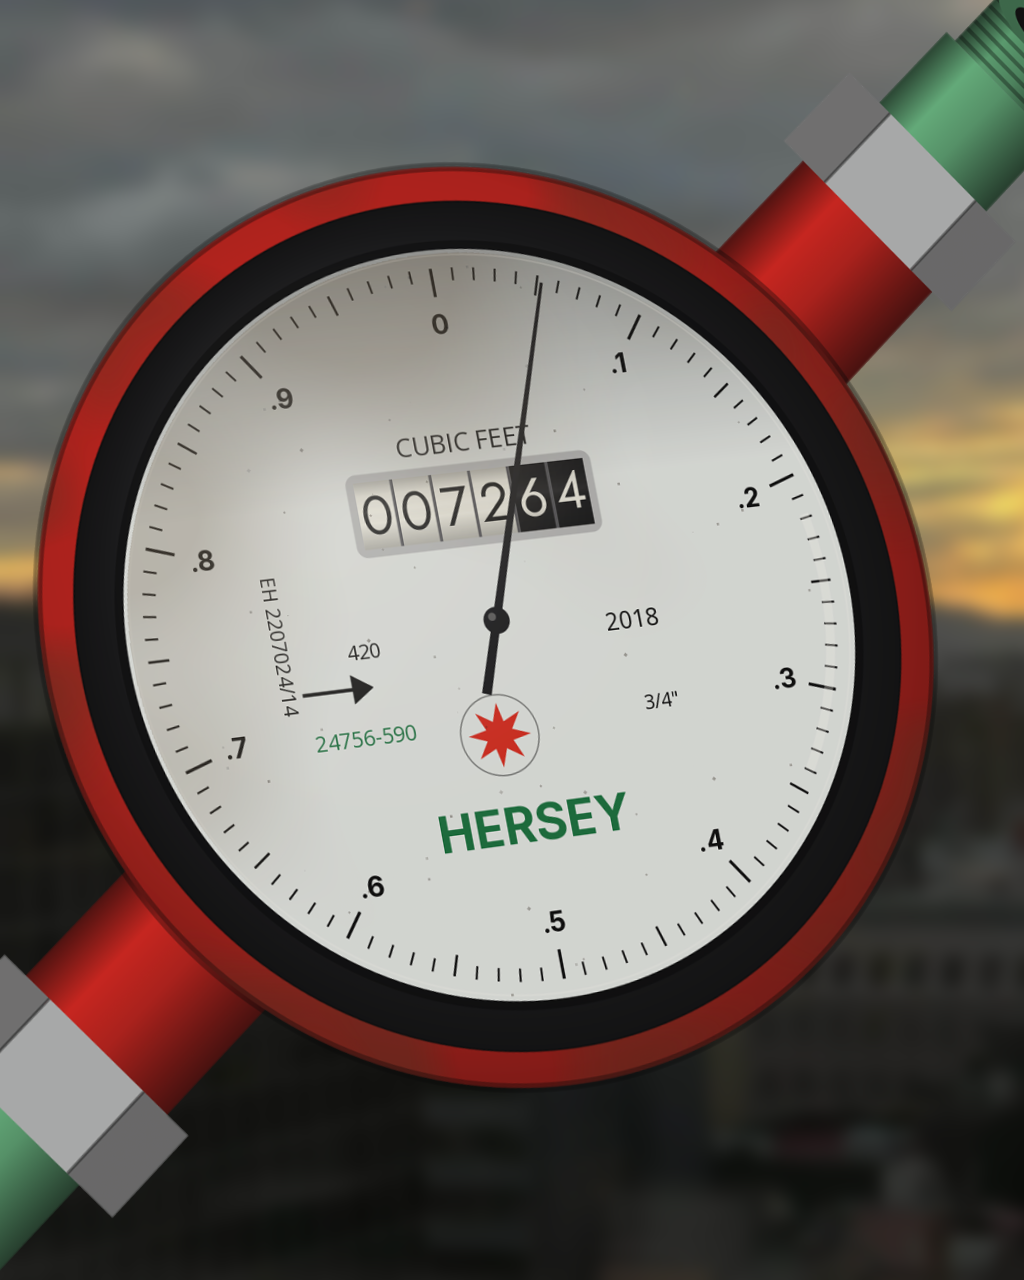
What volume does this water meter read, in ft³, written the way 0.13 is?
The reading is 7264.05
